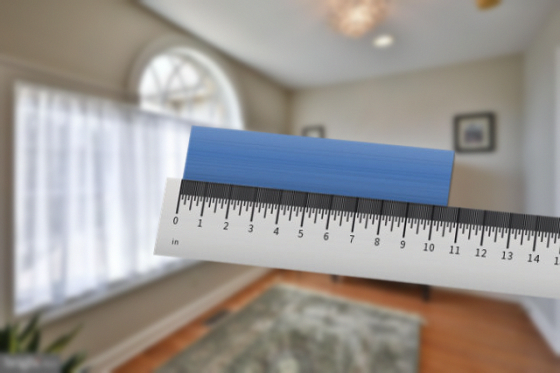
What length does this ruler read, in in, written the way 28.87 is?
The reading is 10.5
